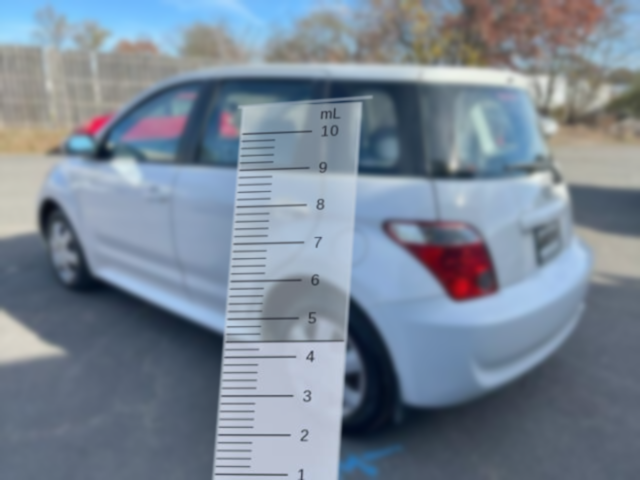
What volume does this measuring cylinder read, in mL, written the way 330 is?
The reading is 4.4
